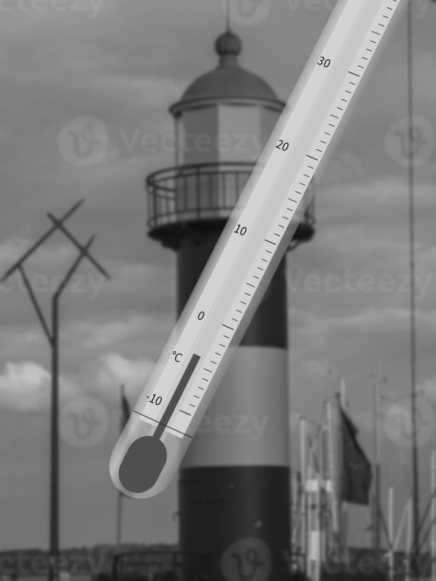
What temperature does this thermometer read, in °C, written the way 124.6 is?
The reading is -4
